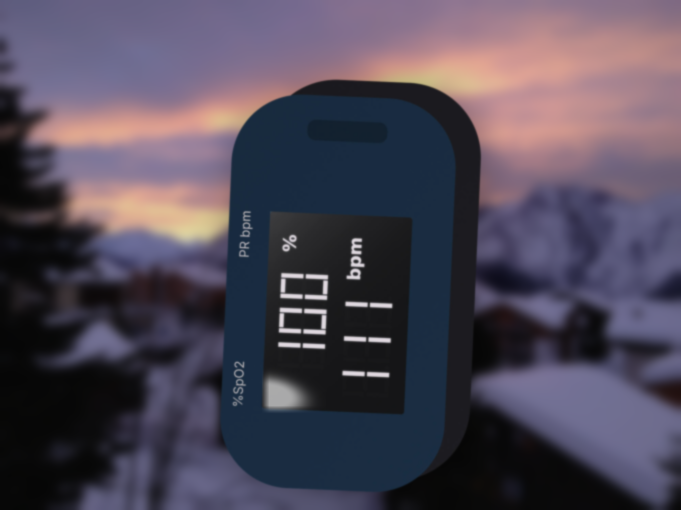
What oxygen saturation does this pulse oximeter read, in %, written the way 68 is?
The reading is 100
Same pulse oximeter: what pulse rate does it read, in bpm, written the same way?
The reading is 111
